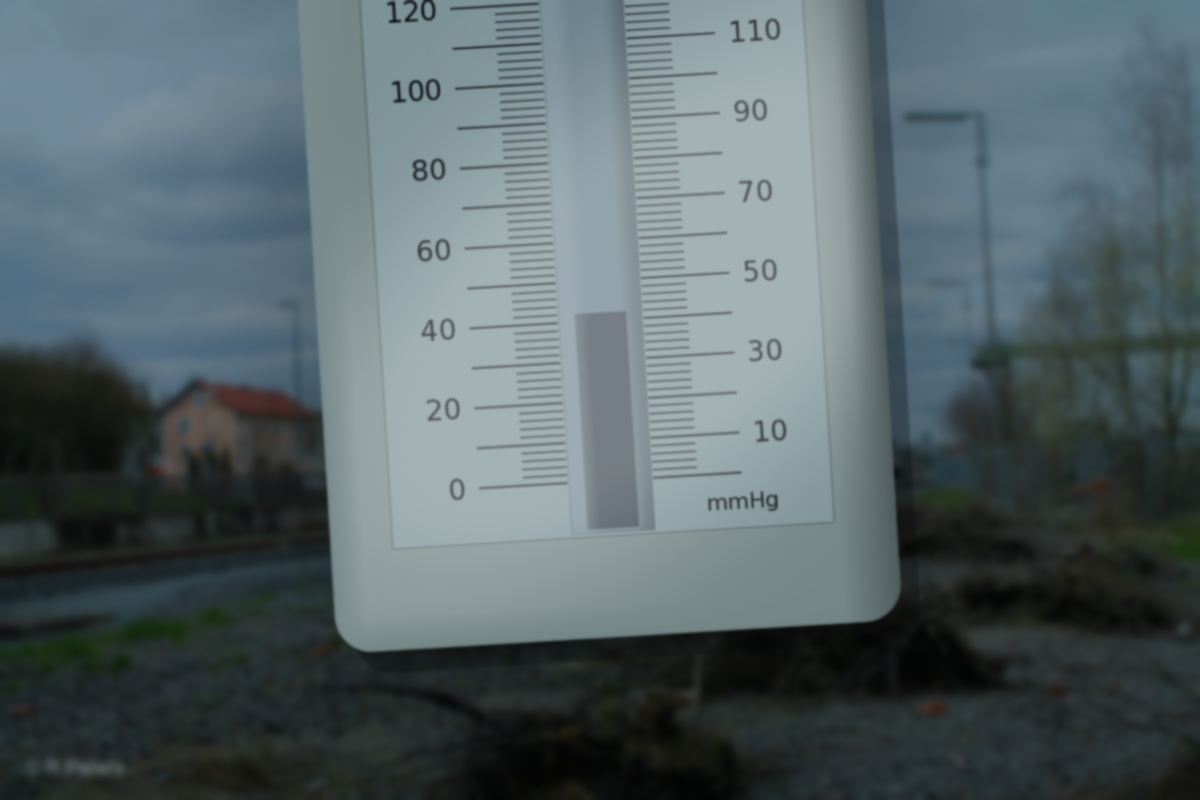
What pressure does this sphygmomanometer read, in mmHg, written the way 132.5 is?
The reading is 42
